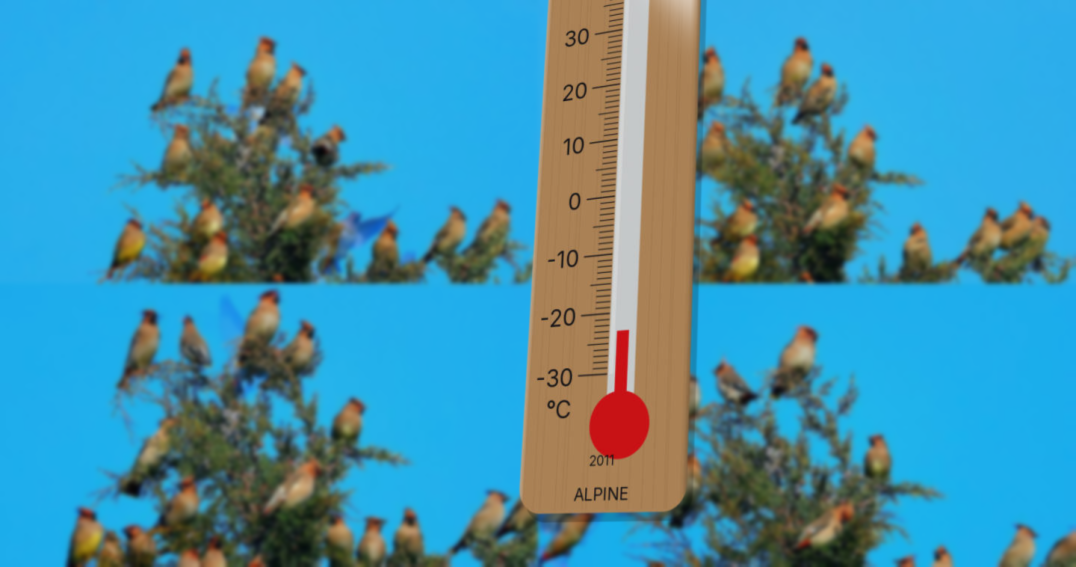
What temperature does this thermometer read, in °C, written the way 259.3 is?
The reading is -23
